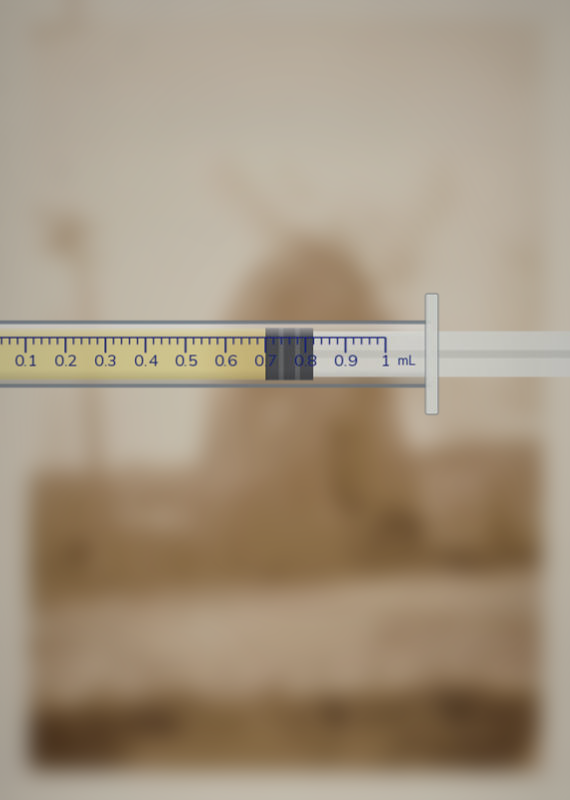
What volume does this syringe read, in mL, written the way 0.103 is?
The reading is 0.7
